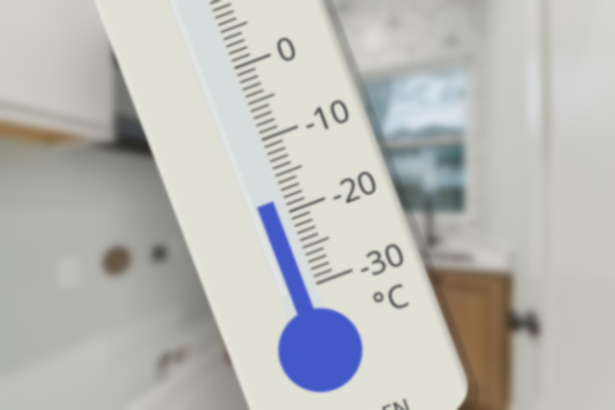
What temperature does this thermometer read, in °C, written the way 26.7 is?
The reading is -18
